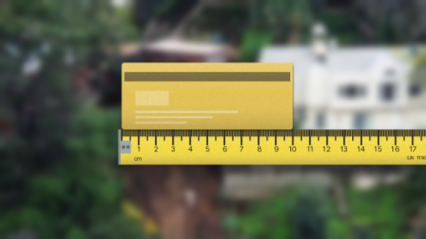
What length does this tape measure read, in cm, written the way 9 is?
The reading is 10
